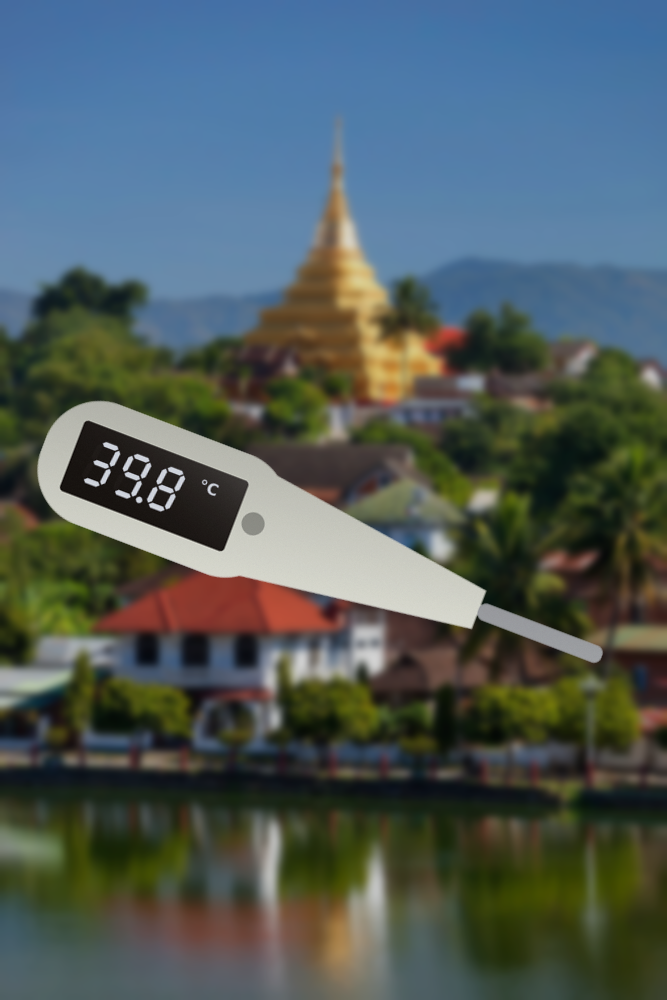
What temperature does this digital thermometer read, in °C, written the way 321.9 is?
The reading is 39.8
